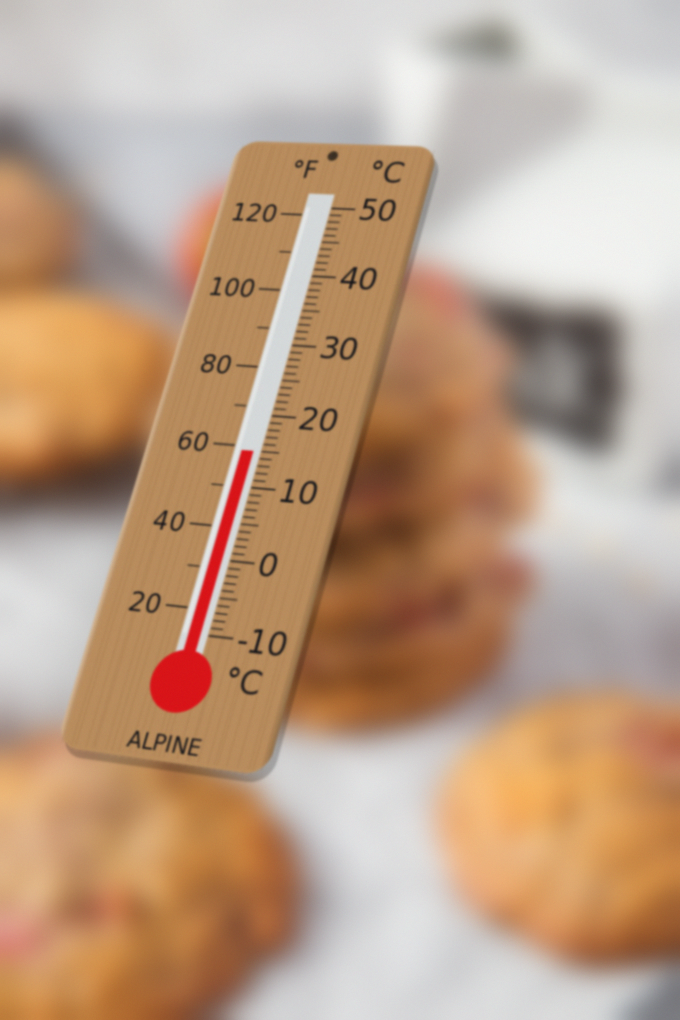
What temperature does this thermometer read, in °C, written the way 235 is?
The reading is 15
